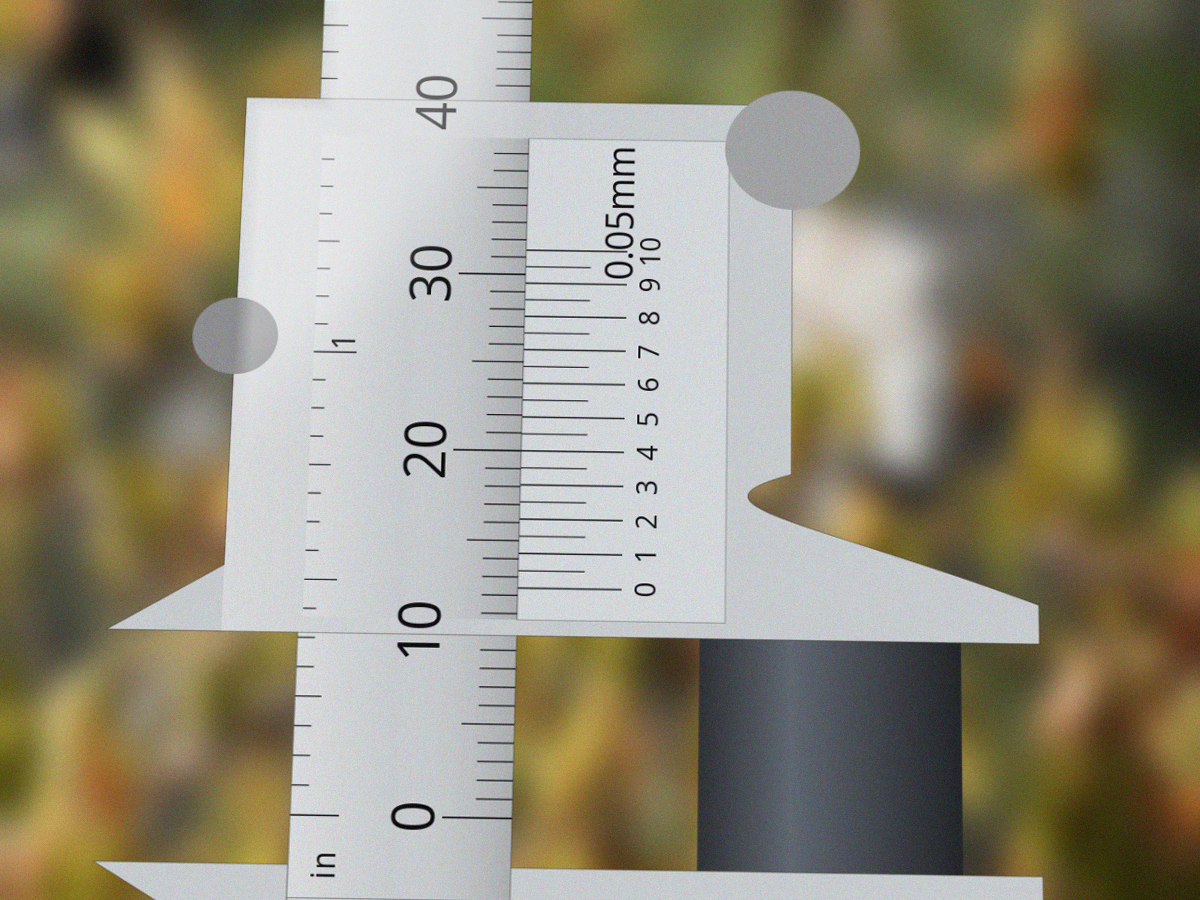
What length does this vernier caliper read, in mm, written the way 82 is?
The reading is 12.4
